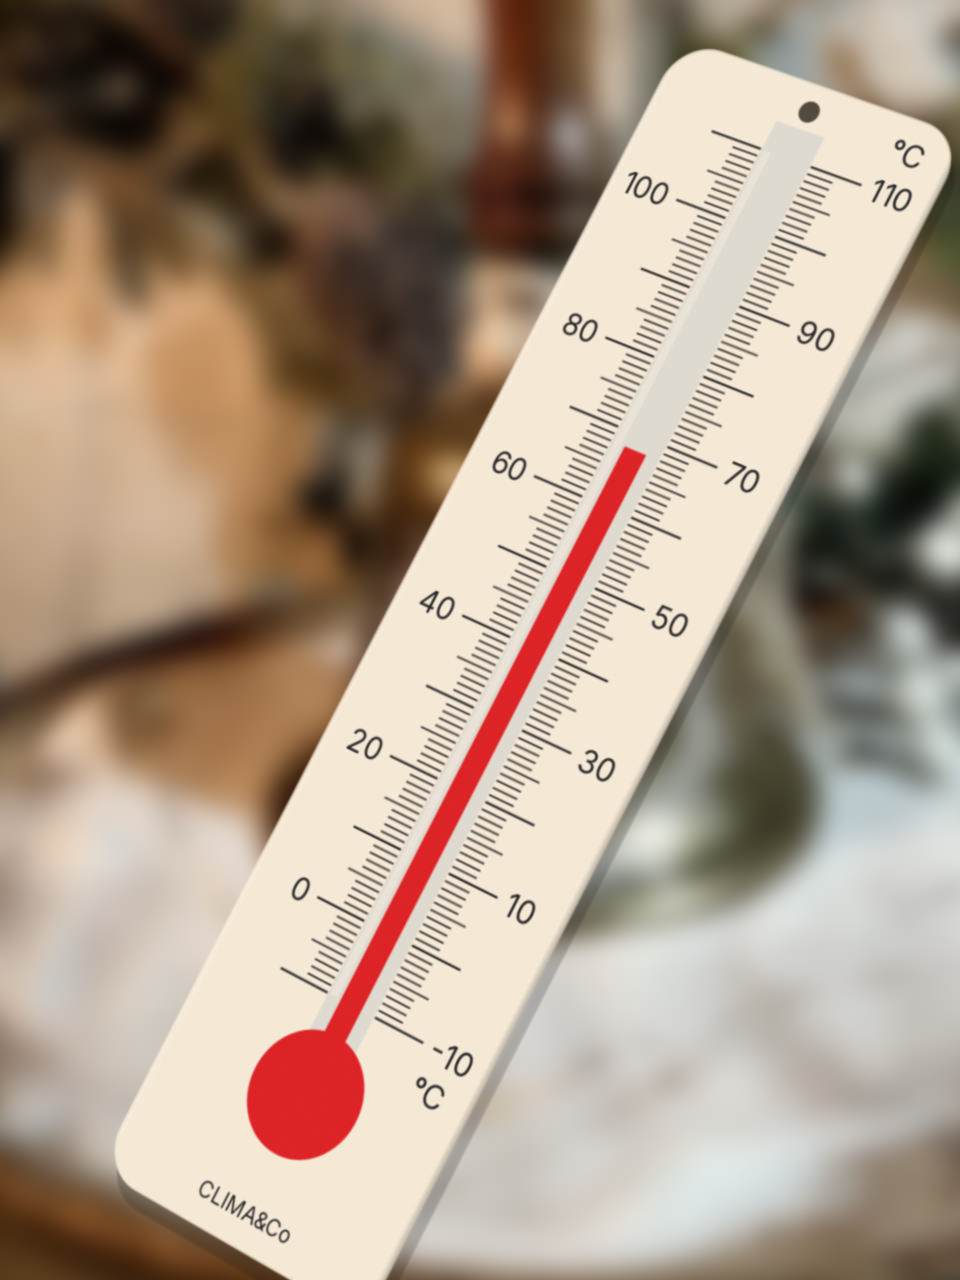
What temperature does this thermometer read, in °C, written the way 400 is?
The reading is 68
